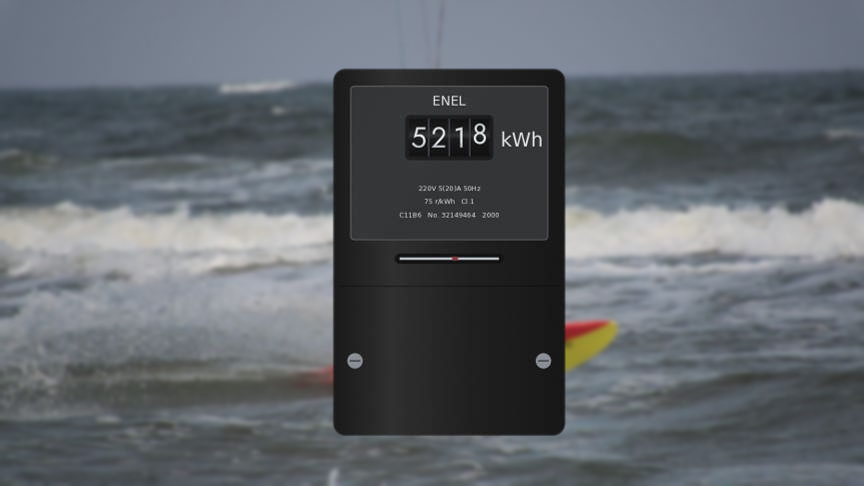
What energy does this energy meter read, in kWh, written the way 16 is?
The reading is 5218
